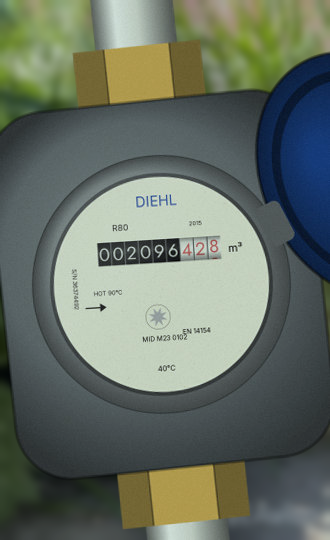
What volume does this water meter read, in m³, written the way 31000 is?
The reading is 2096.428
